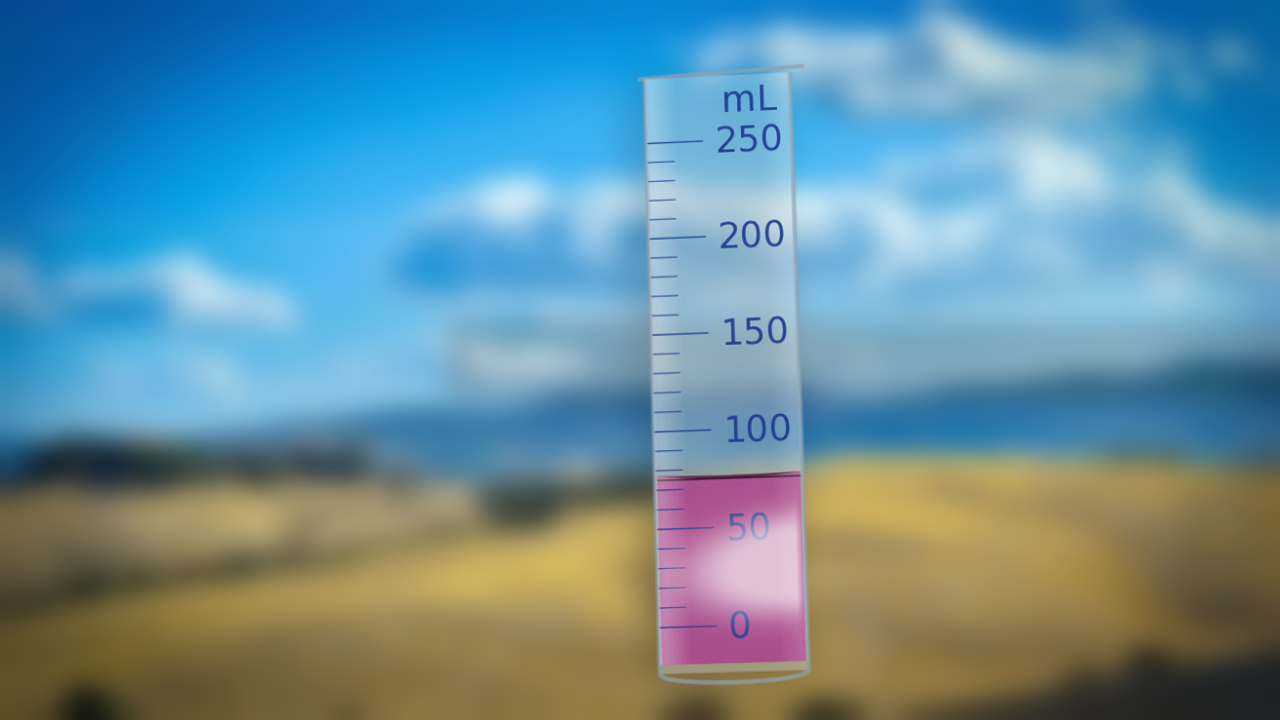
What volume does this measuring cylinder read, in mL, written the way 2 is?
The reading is 75
